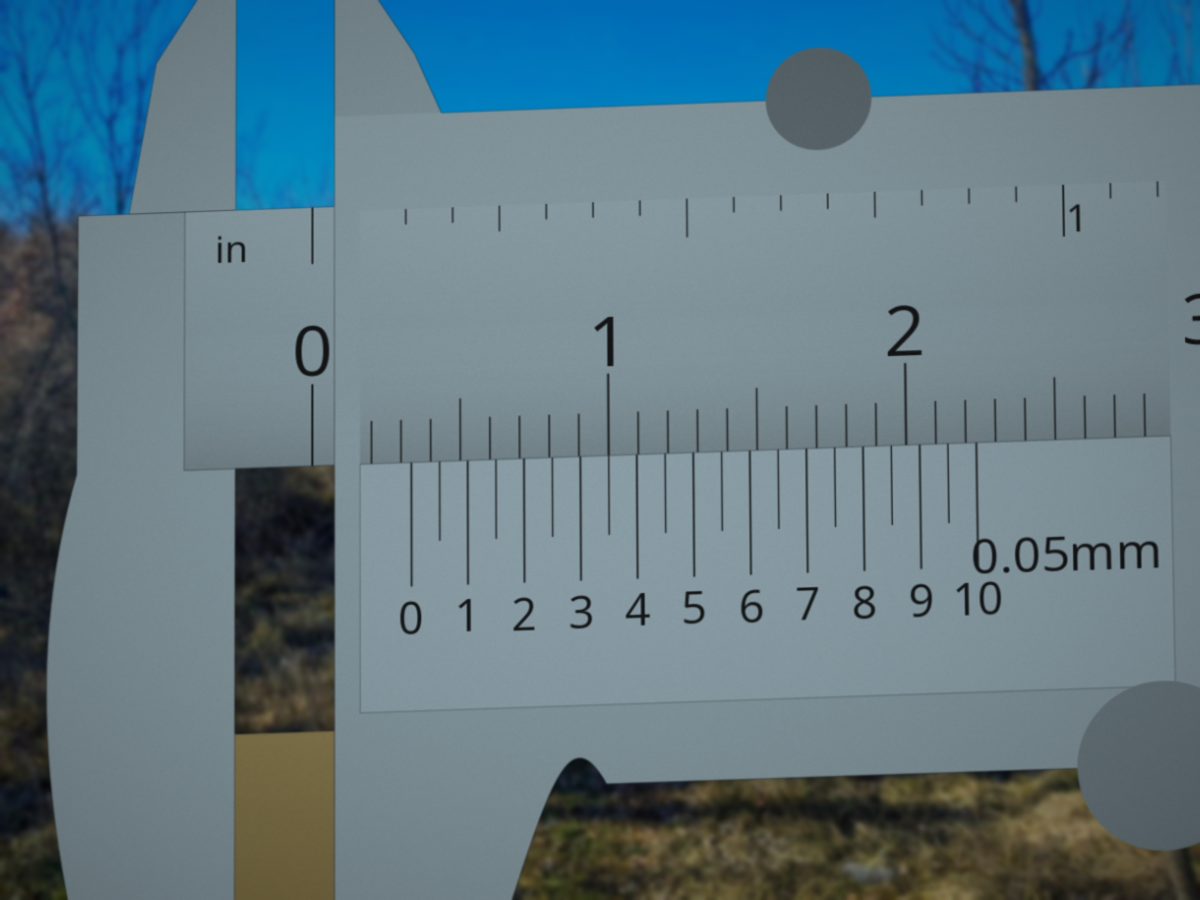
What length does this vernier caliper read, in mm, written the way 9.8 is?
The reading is 3.35
